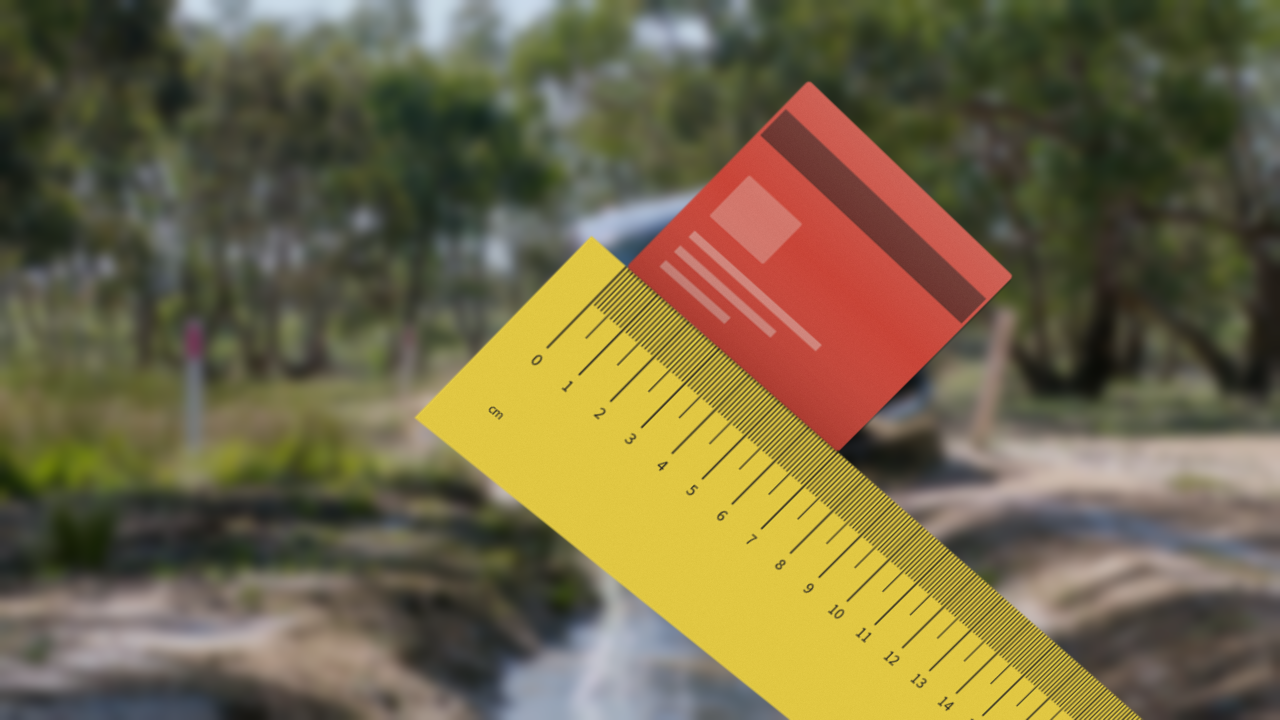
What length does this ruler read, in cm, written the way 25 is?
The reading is 7
